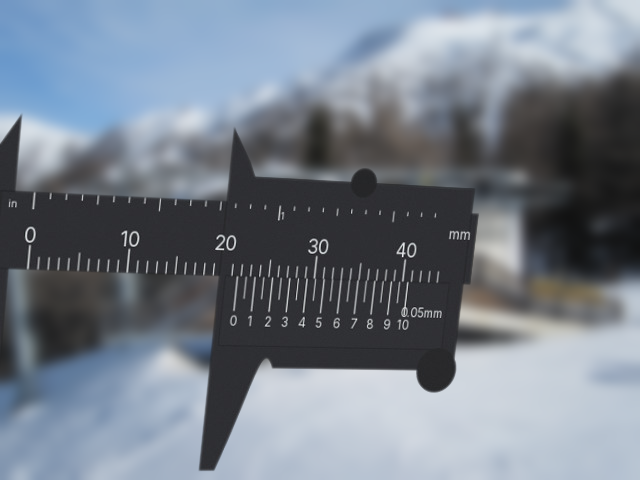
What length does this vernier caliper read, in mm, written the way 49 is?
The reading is 21.6
